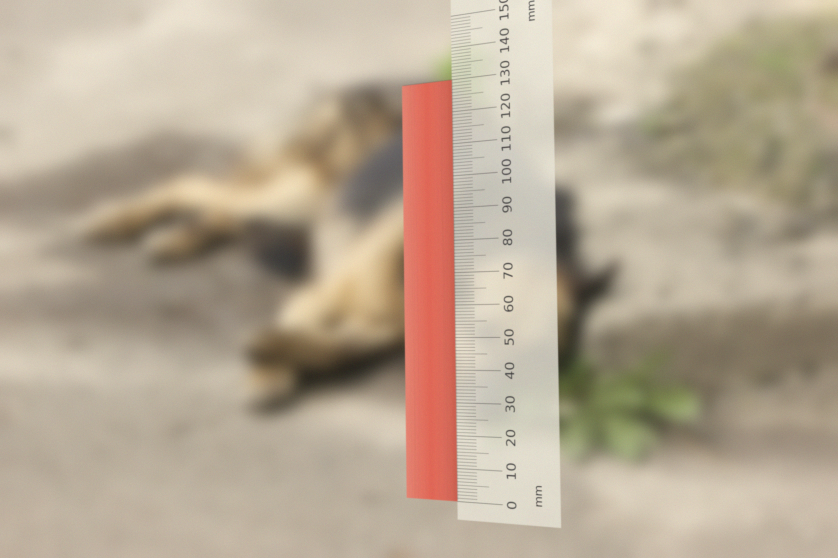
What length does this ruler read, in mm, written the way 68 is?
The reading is 130
